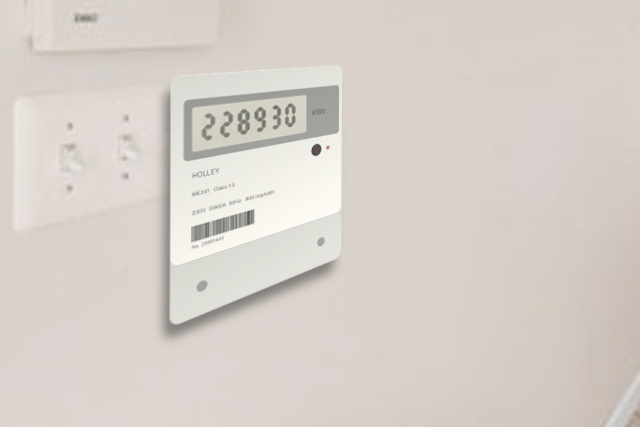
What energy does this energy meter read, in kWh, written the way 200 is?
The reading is 228930
